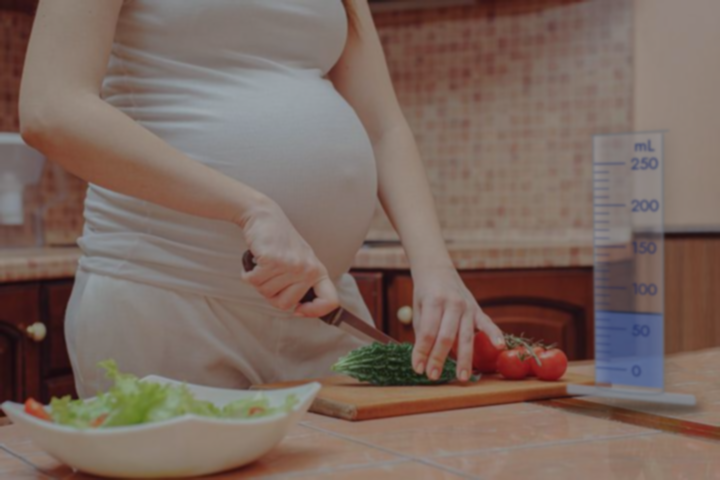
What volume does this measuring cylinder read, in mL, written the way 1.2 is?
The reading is 70
